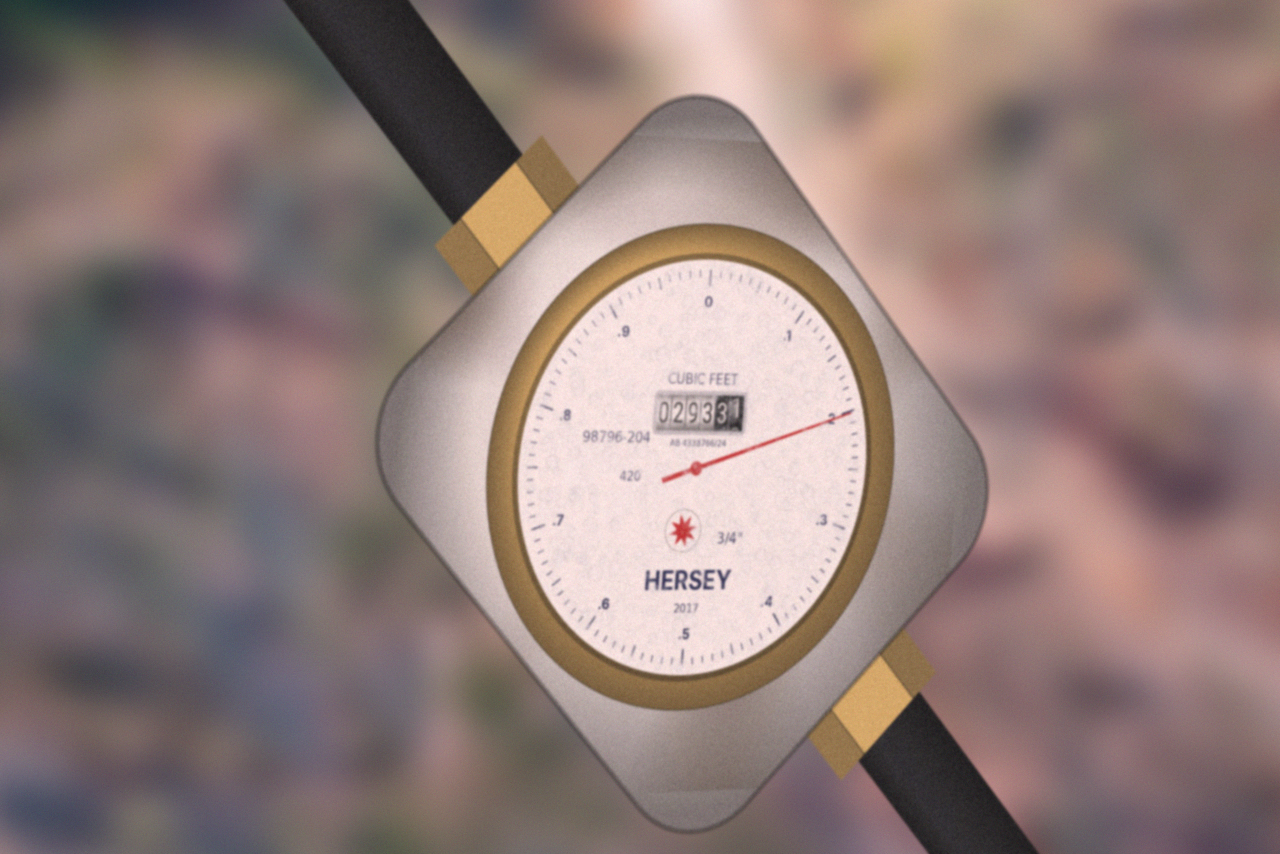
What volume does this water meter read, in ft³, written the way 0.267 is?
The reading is 29331.20
